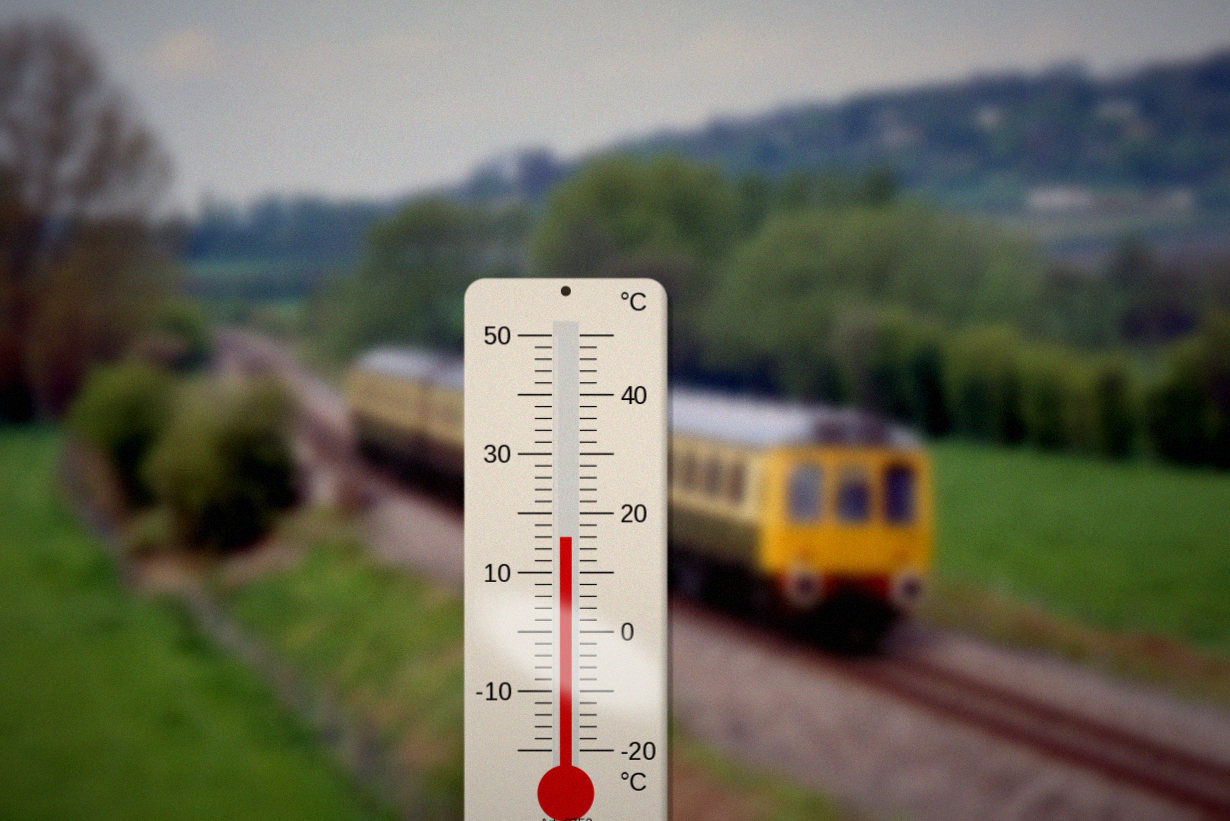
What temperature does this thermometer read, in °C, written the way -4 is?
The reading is 16
